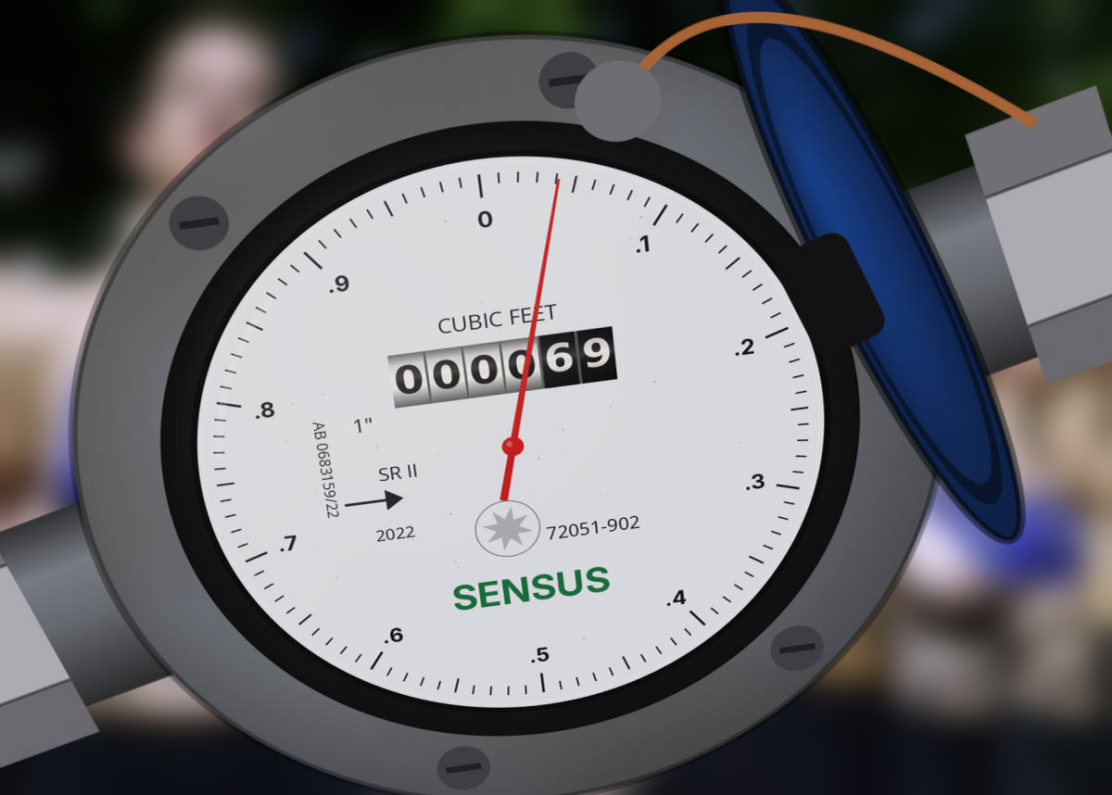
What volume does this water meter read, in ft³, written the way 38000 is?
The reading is 69.04
